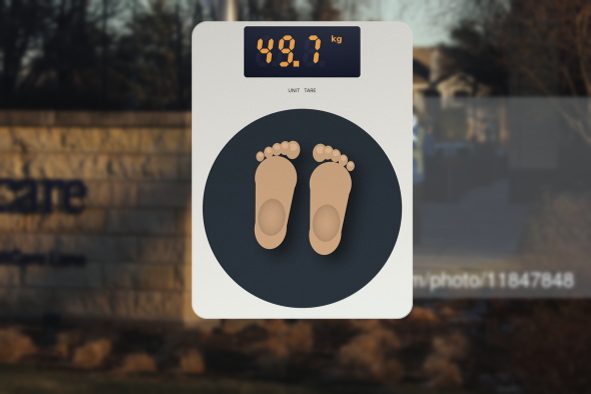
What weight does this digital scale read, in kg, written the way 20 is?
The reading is 49.7
